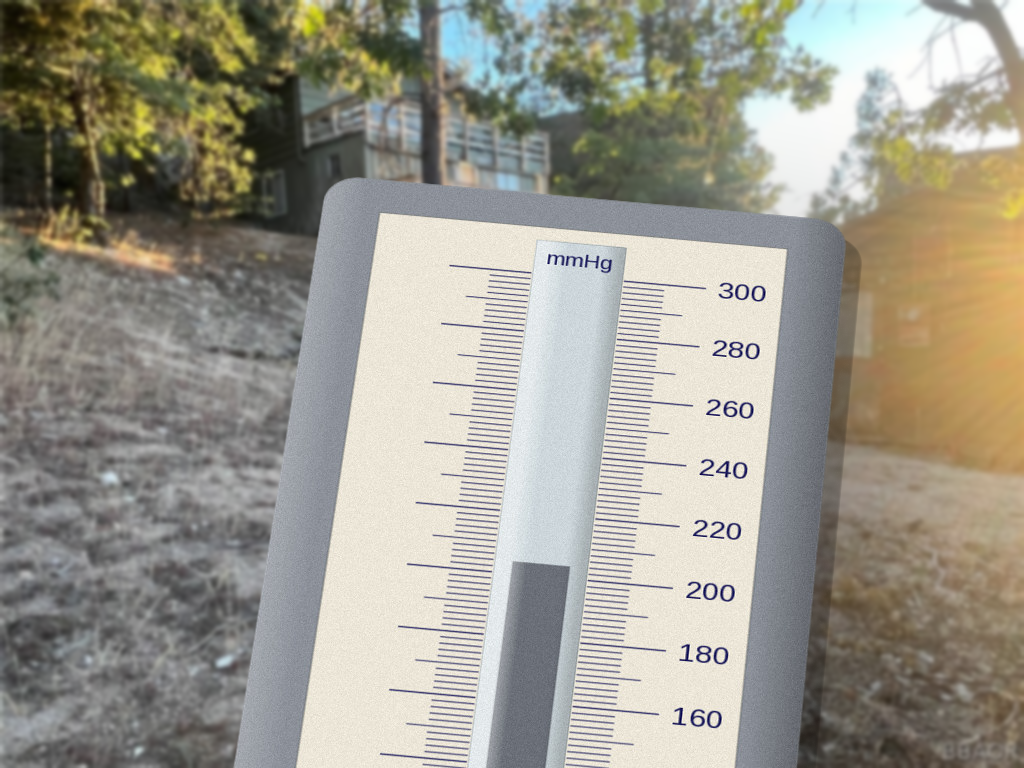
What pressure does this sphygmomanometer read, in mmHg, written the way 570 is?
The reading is 204
